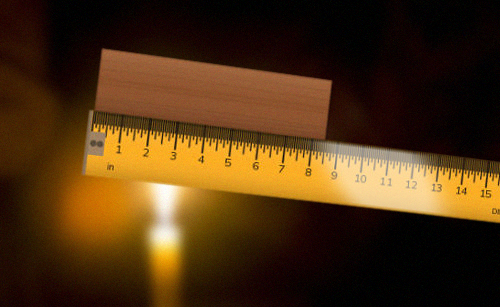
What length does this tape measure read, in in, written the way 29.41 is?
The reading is 8.5
